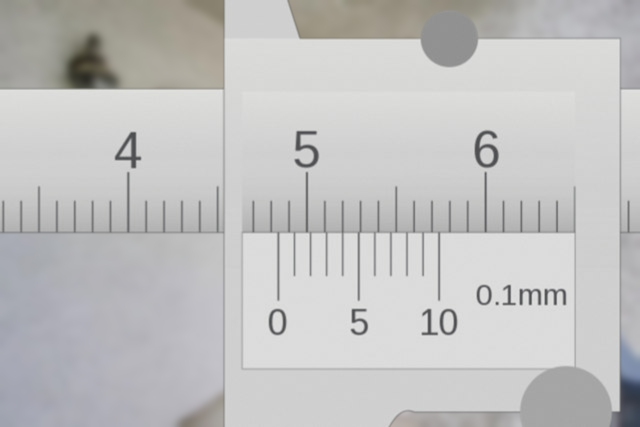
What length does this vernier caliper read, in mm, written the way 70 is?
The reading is 48.4
